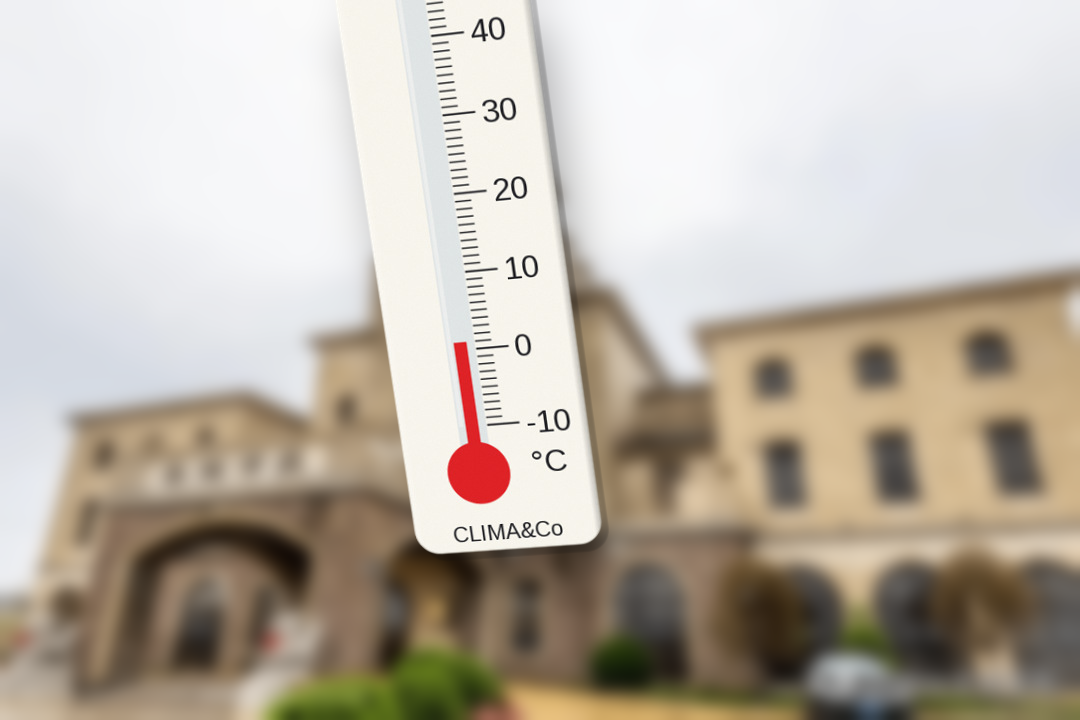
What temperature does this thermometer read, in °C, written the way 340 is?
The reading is 1
